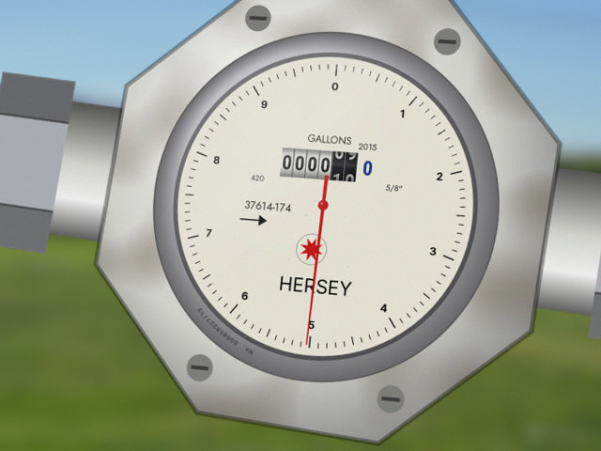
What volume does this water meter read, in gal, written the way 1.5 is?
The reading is 95.0
